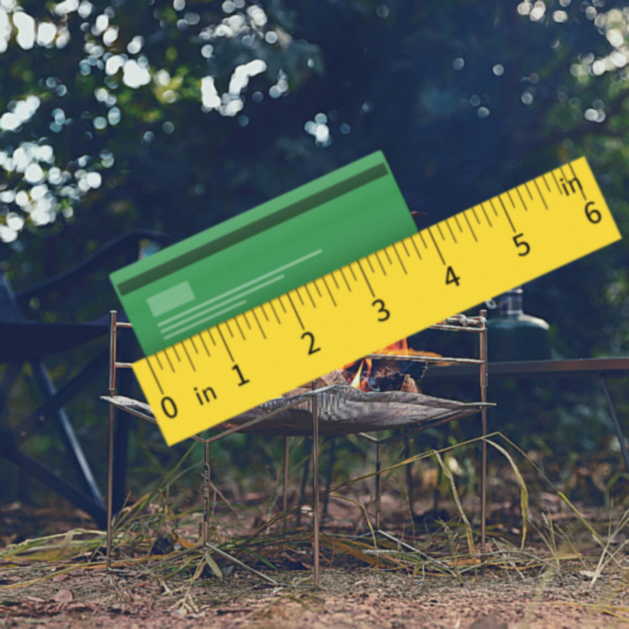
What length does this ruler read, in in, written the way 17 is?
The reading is 3.875
